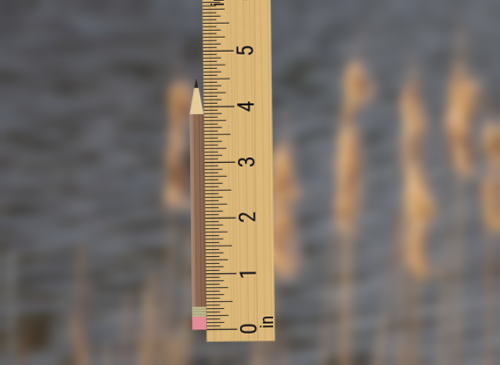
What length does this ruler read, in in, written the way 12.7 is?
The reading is 4.5
